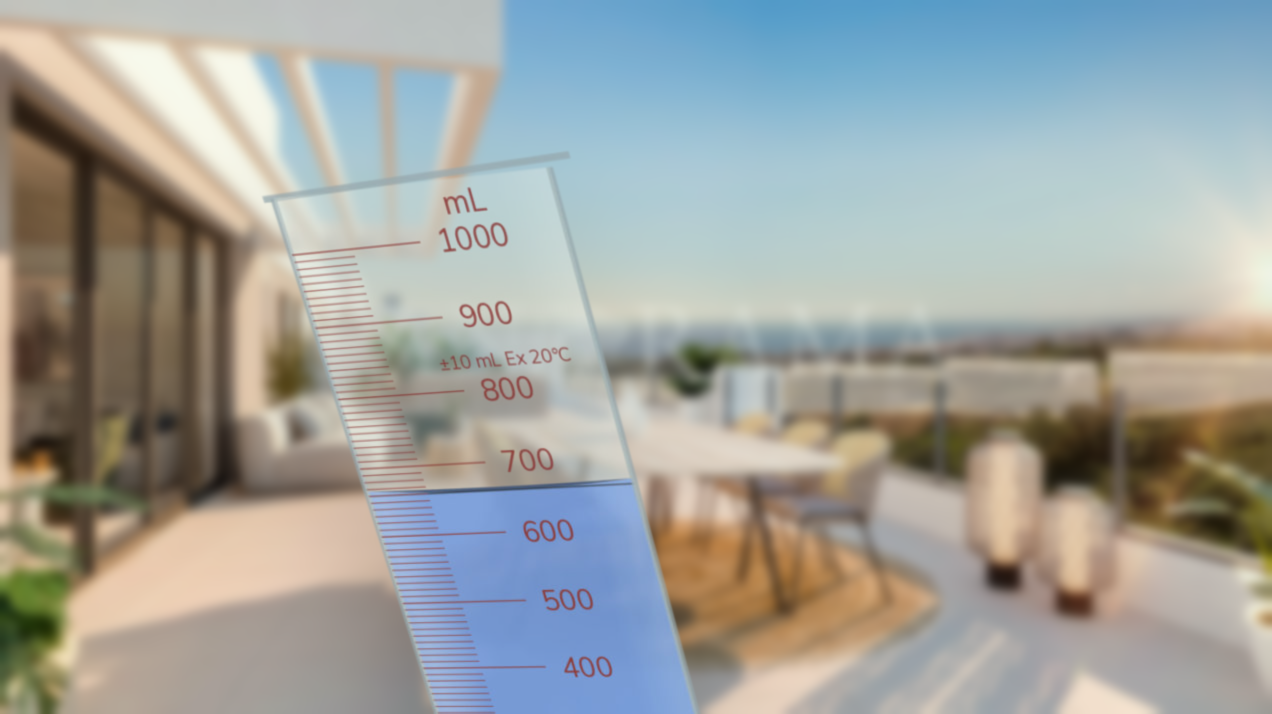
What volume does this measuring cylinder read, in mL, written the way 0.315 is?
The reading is 660
